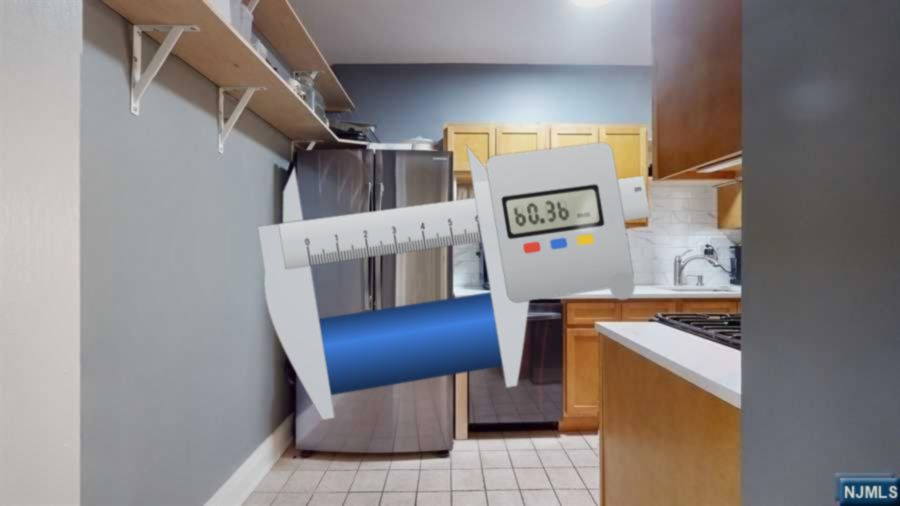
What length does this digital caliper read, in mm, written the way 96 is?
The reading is 60.36
